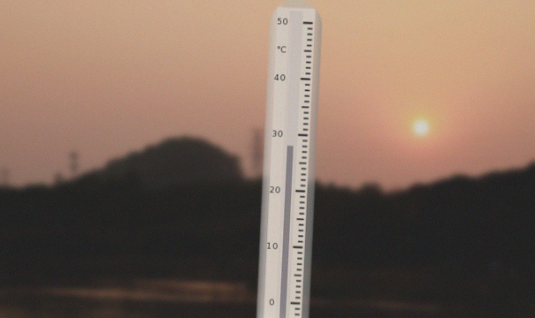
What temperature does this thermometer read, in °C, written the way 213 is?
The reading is 28
